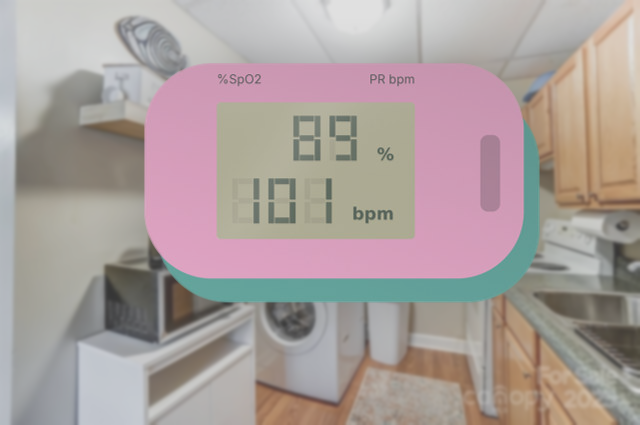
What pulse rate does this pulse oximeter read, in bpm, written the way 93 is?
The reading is 101
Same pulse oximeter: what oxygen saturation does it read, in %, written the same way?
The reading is 89
